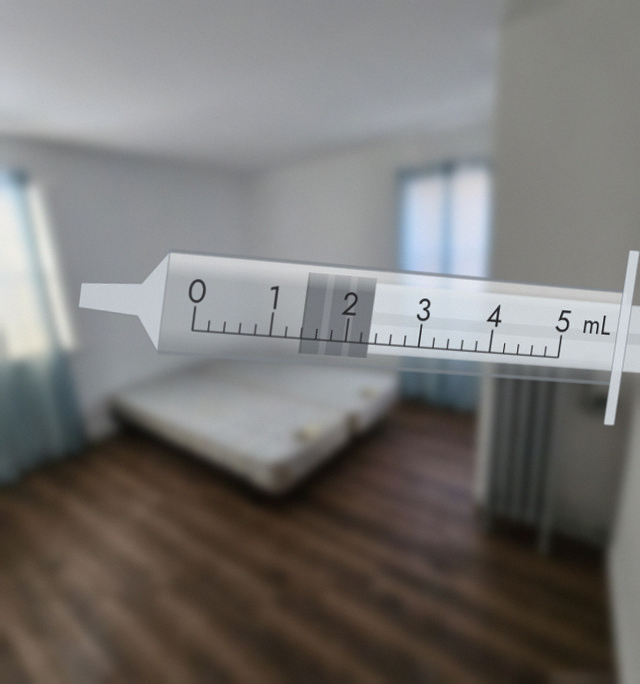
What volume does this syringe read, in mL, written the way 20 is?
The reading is 1.4
